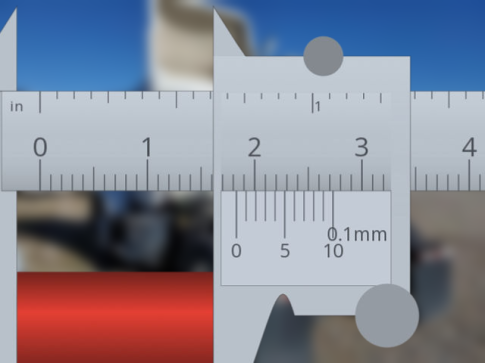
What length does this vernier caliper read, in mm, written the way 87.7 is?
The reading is 18.3
